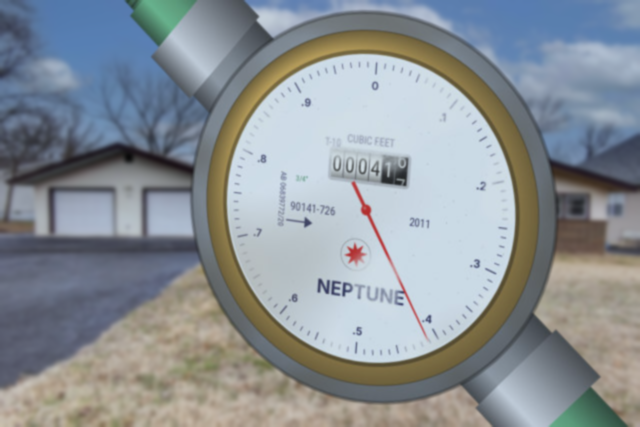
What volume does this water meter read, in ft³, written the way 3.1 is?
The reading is 416.41
